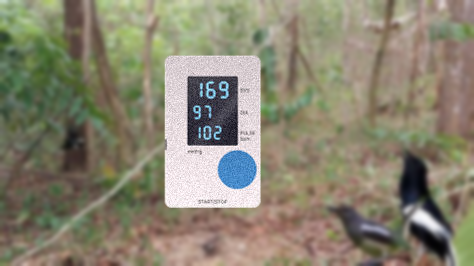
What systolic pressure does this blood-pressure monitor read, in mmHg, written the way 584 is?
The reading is 169
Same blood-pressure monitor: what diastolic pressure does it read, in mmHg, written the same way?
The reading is 97
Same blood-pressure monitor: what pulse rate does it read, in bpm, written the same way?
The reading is 102
